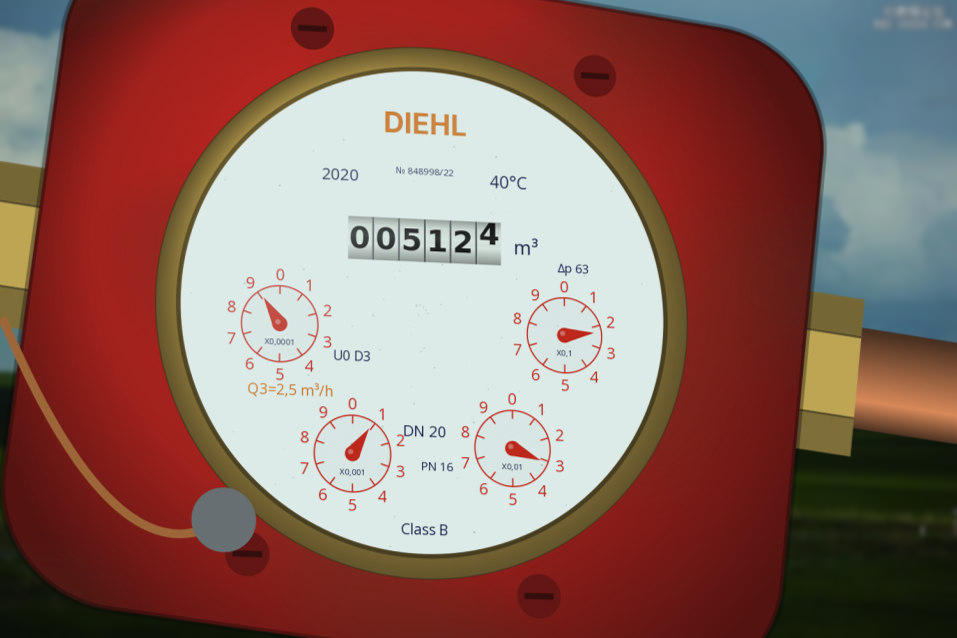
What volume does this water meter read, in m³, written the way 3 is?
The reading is 5124.2309
